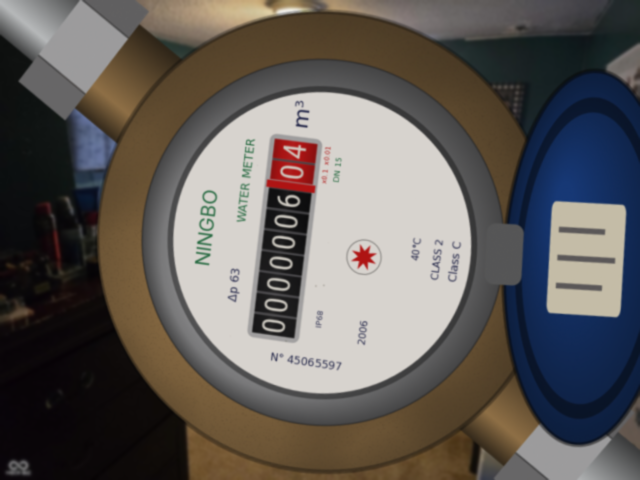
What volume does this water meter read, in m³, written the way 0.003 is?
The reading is 6.04
